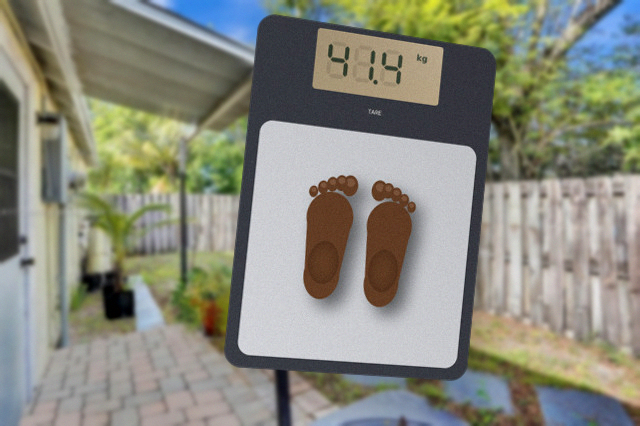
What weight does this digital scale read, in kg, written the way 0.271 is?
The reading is 41.4
